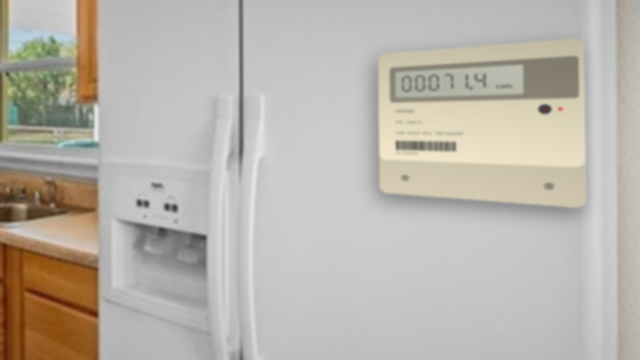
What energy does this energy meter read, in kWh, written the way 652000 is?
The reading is 71.4
